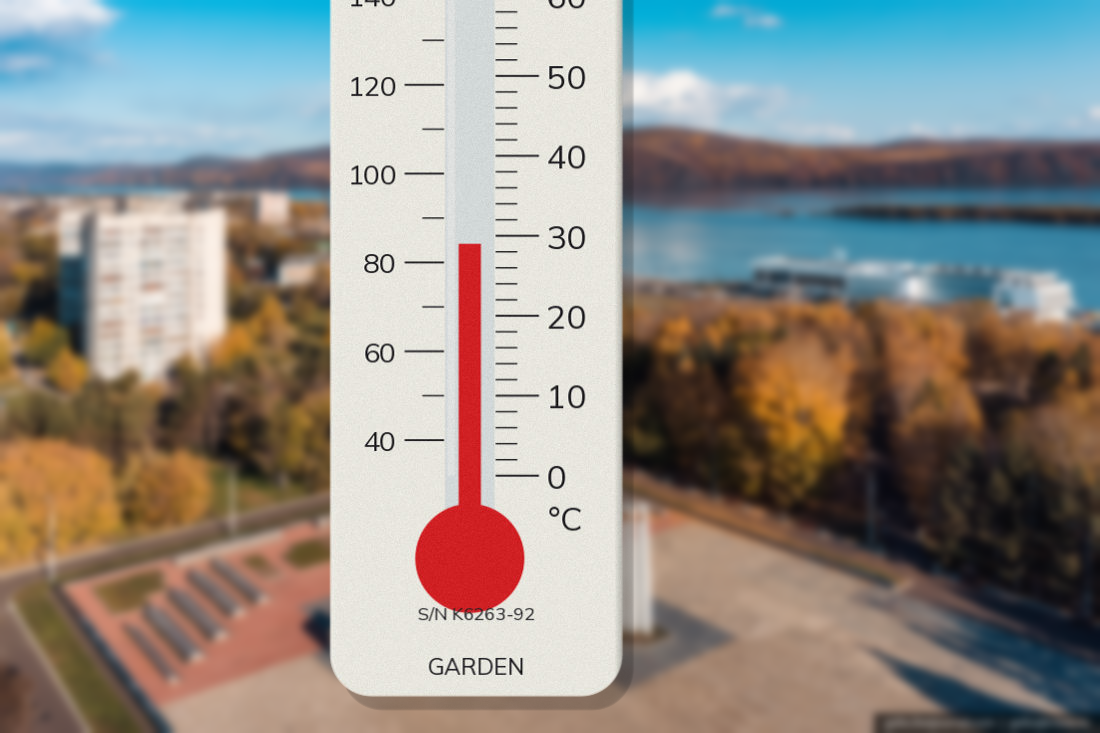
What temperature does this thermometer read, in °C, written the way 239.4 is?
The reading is 29
